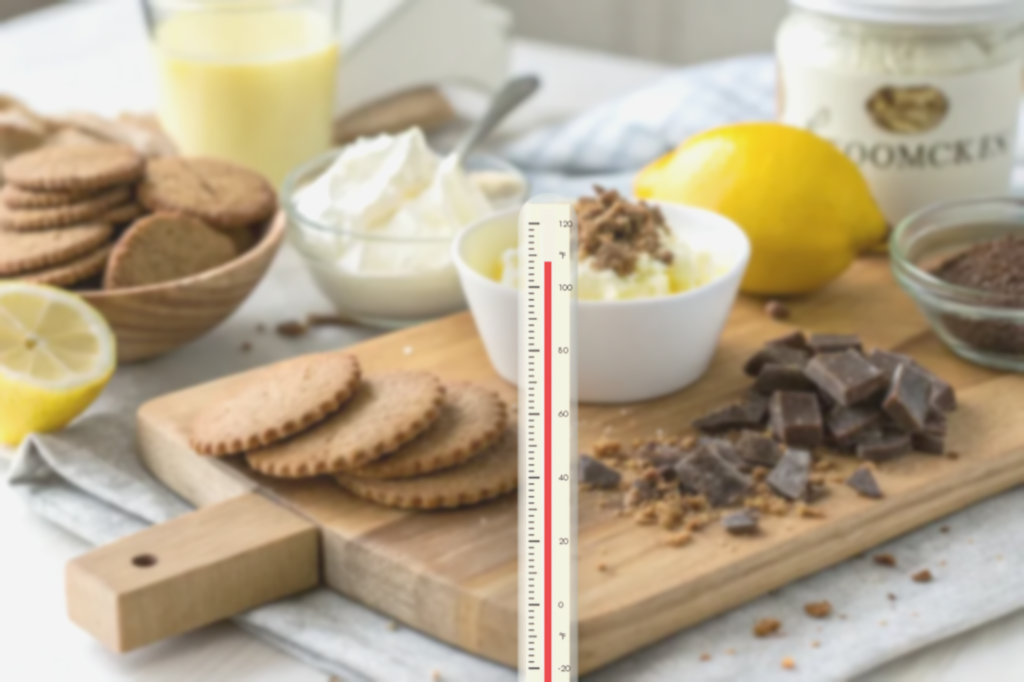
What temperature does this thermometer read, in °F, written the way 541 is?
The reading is 108
